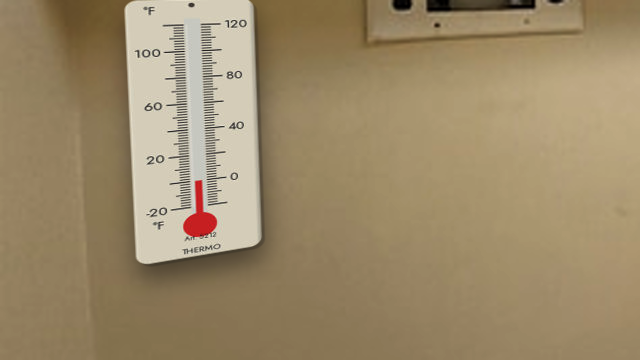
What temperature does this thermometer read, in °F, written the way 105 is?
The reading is 0
